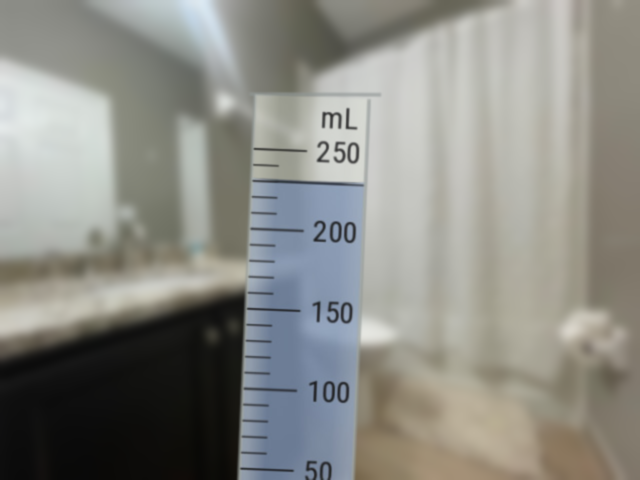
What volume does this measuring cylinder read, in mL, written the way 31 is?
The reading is 230
